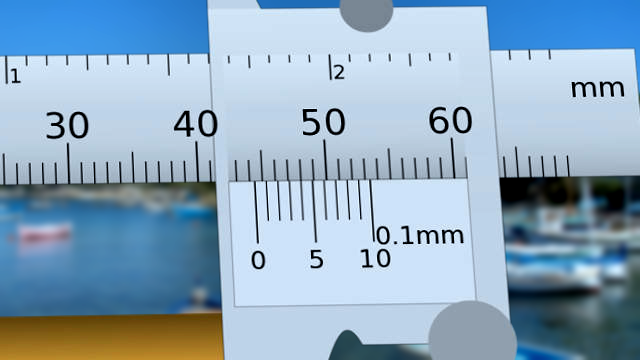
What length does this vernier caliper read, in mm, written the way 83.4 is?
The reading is 44.4
